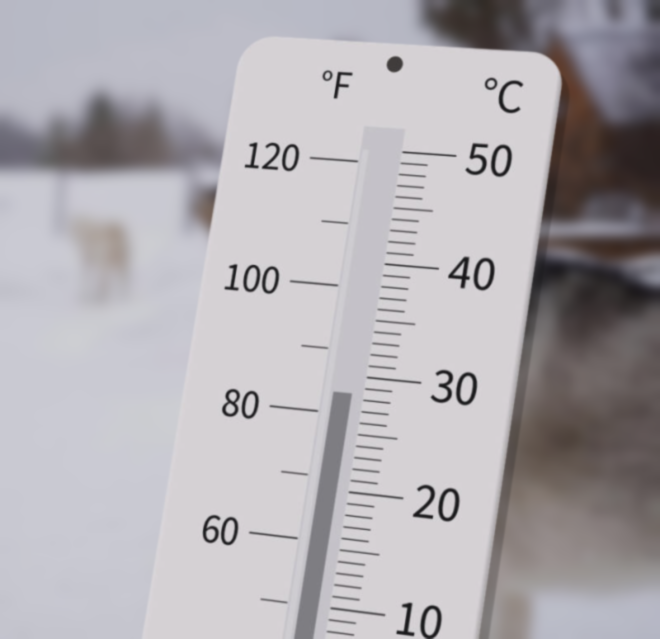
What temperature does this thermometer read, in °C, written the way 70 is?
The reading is 28.5
